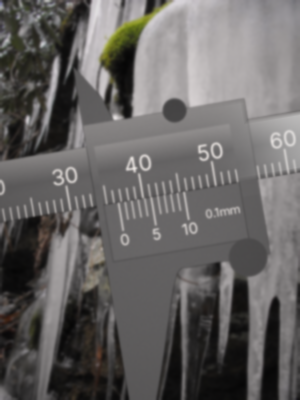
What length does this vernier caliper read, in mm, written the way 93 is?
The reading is 36.6
